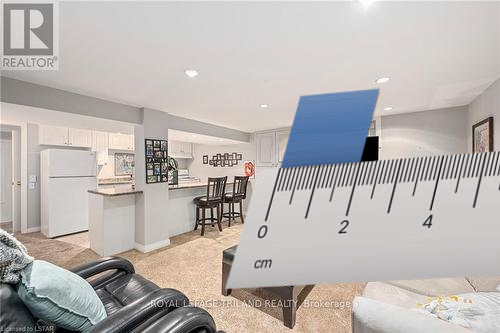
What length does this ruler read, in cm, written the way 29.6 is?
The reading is 2
